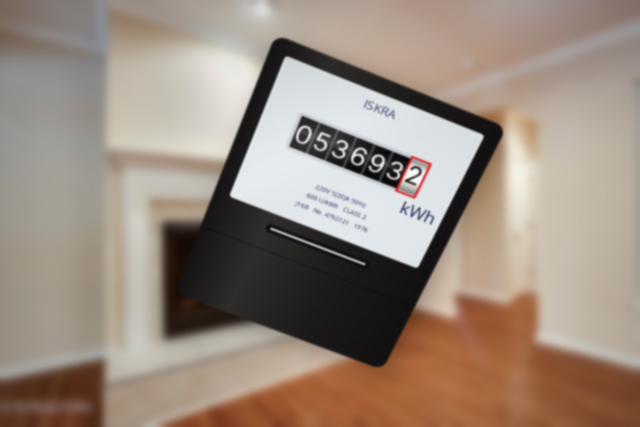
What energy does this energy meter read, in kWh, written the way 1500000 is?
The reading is 53693.2
